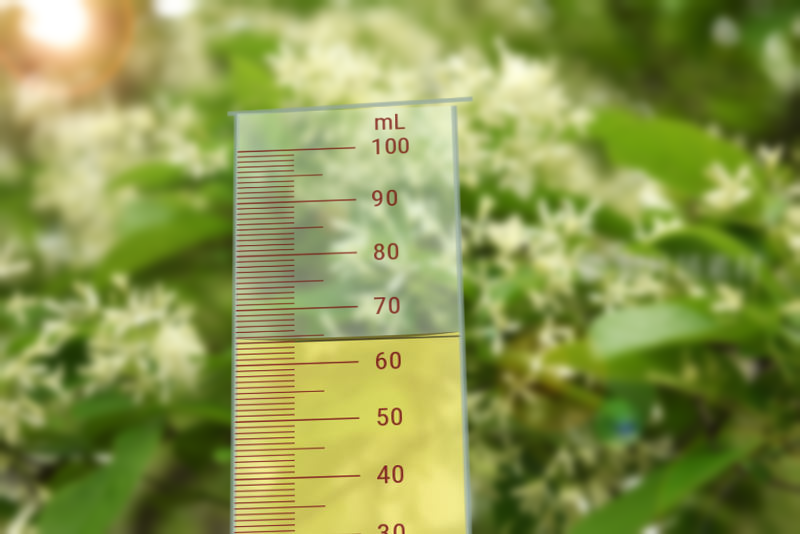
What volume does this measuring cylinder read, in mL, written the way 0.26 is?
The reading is 64
